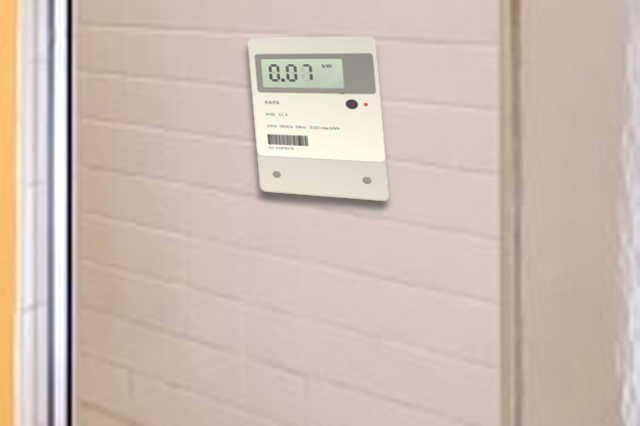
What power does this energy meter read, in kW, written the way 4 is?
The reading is 0.07
